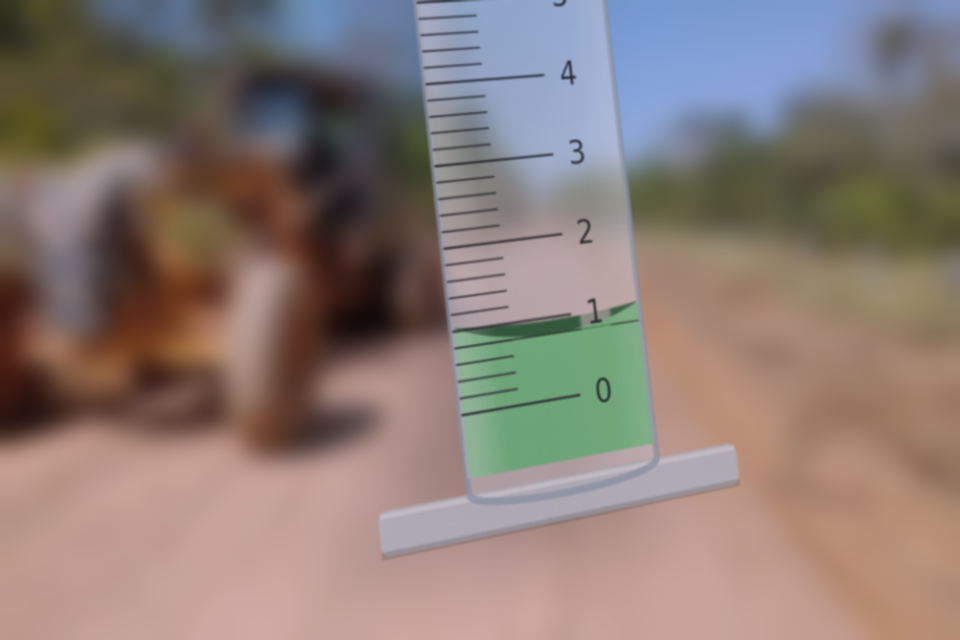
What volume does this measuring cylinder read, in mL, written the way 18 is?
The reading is 0.8
